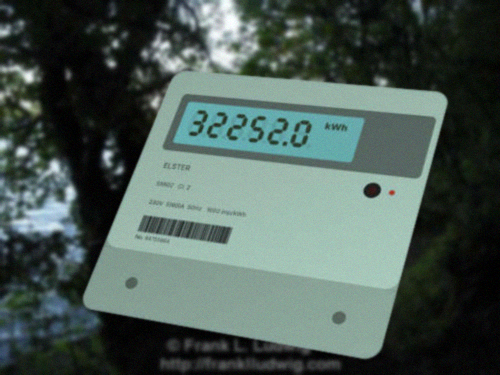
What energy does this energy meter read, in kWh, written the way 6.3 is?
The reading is 32252.0
